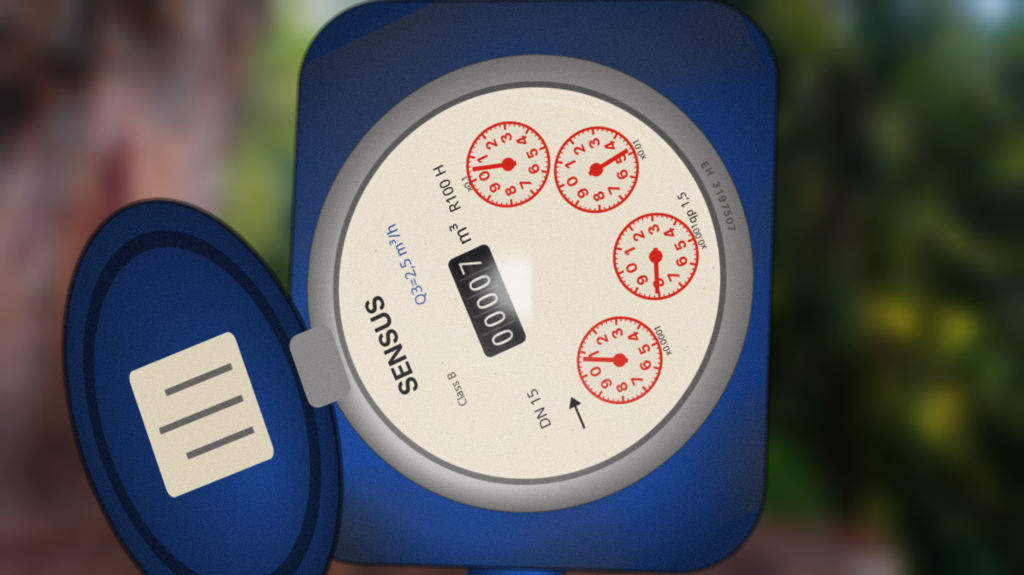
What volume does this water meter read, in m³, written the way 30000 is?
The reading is 7.0480
